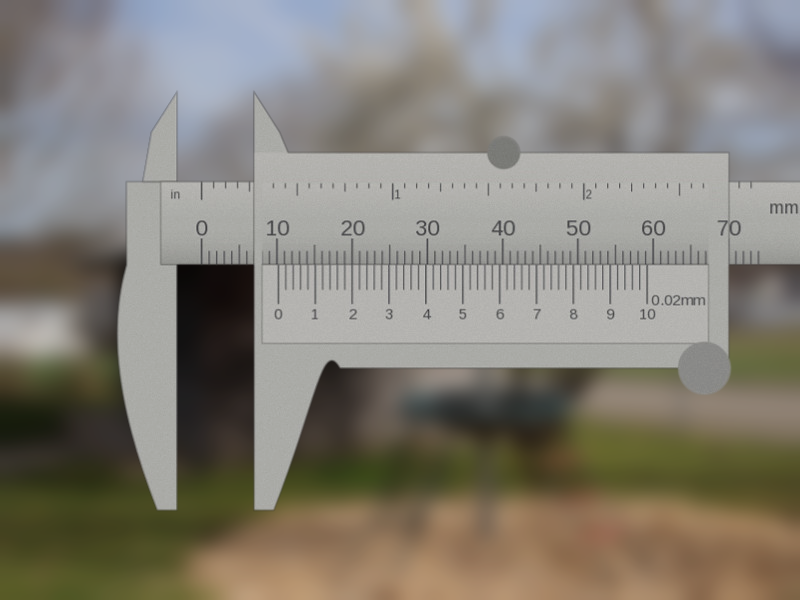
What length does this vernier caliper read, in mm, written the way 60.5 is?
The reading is 10.2
